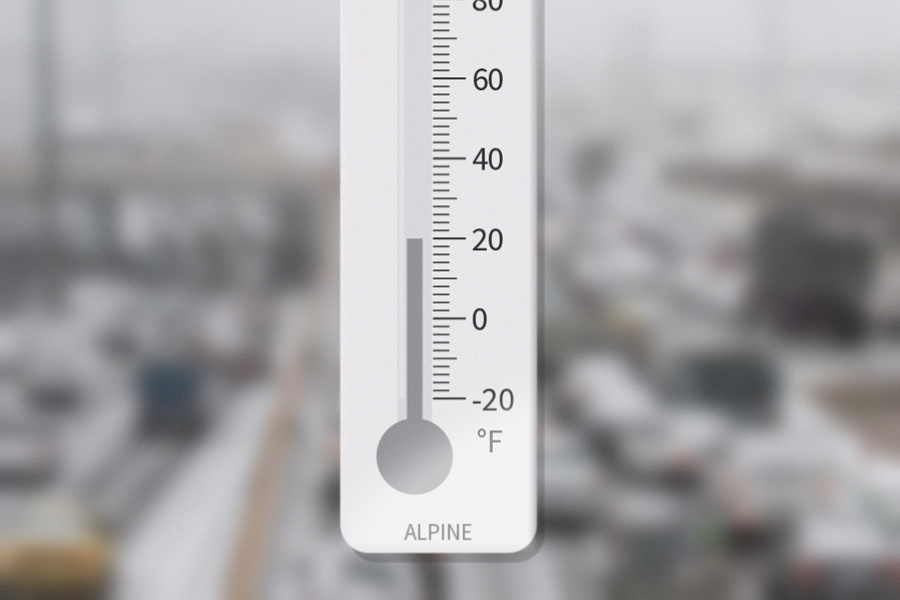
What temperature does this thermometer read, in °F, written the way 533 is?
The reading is 20
